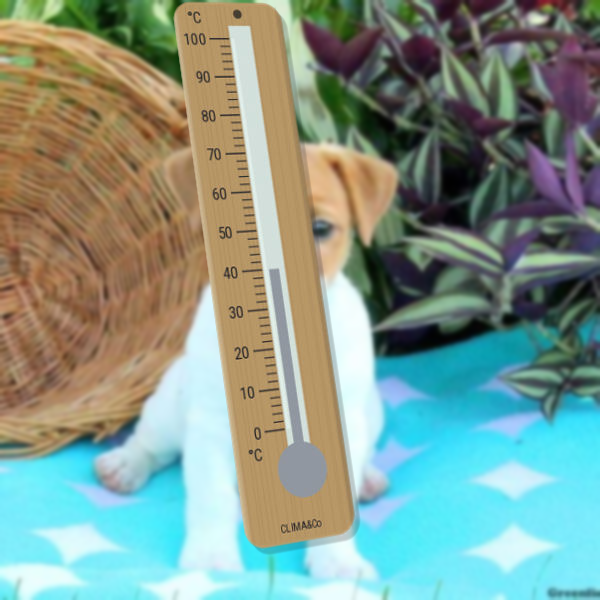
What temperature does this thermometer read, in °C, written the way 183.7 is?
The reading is 40
